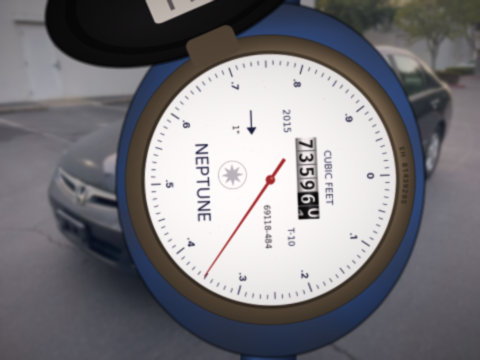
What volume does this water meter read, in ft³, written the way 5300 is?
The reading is 735960.35
